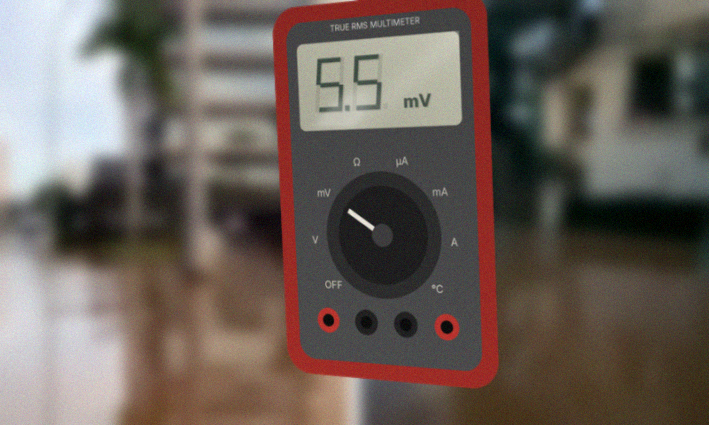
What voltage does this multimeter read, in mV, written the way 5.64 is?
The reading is 5.5
